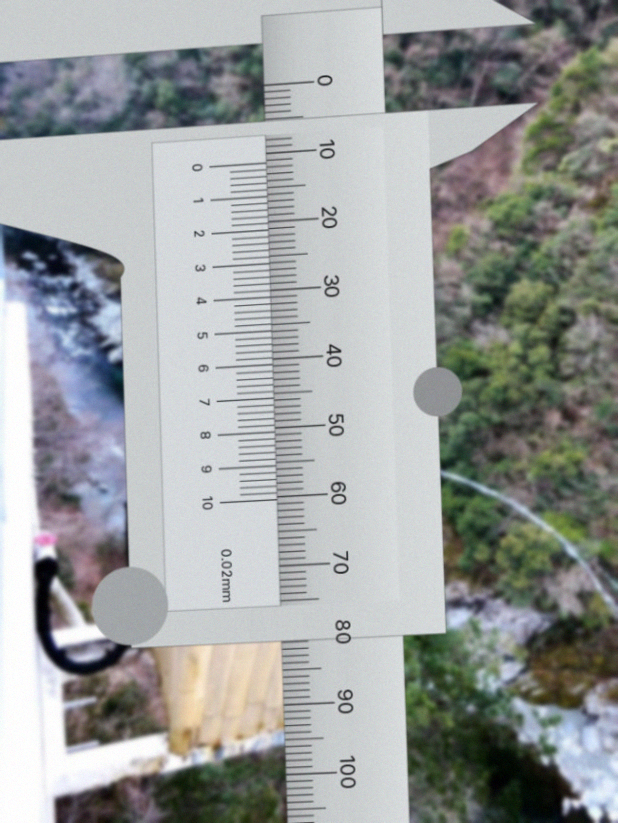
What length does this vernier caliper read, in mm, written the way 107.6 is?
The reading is 11.4
